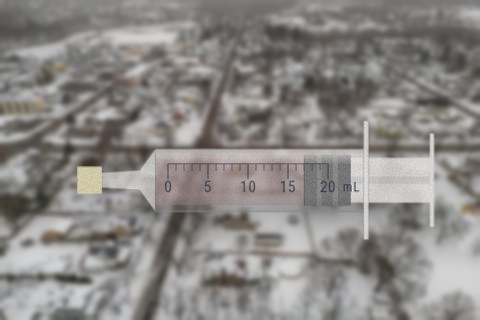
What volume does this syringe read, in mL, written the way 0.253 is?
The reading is 17
